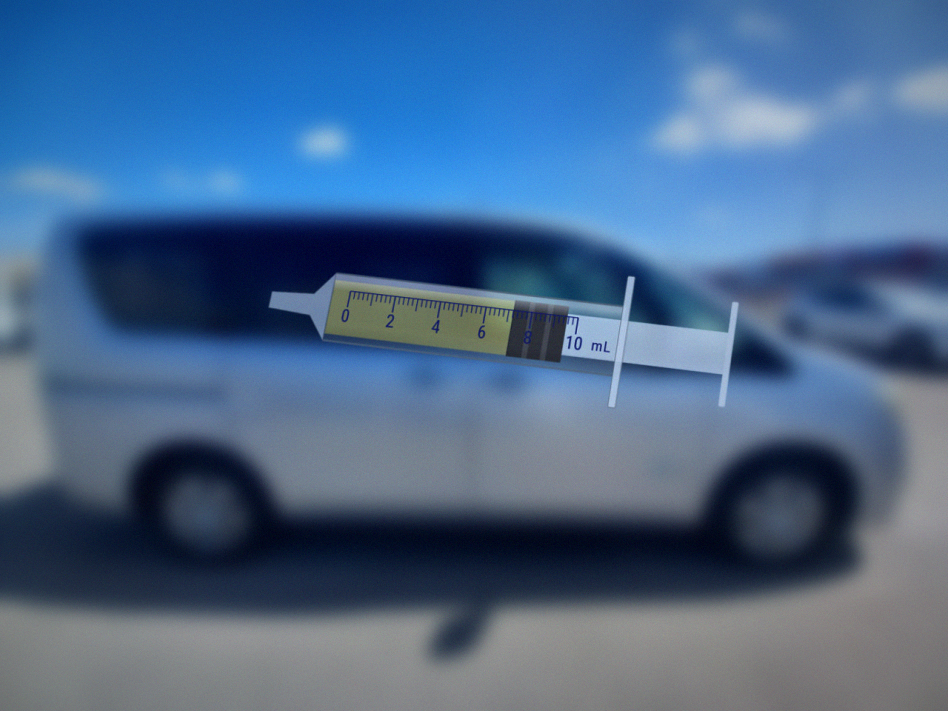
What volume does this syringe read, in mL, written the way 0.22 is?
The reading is 7.2
